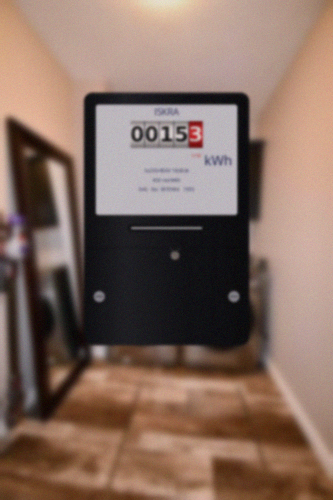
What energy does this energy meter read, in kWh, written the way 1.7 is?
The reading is 15.3
